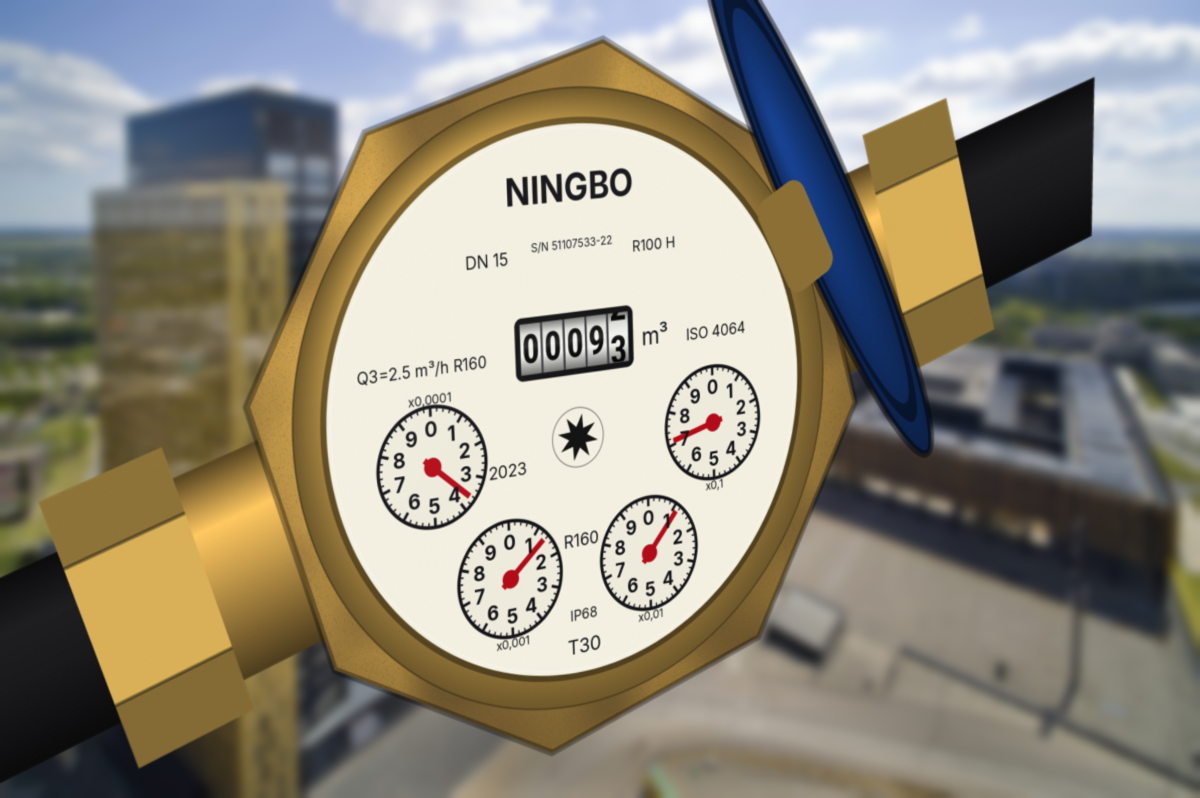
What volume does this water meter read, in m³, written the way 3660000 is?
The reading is 92.7113
